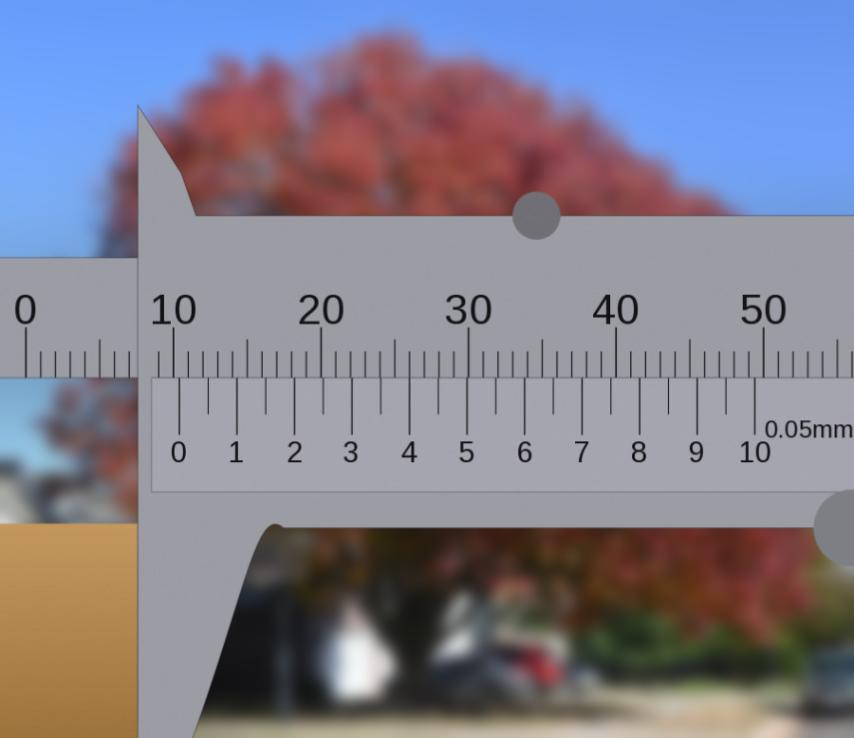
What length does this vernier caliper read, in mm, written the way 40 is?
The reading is 10.4
